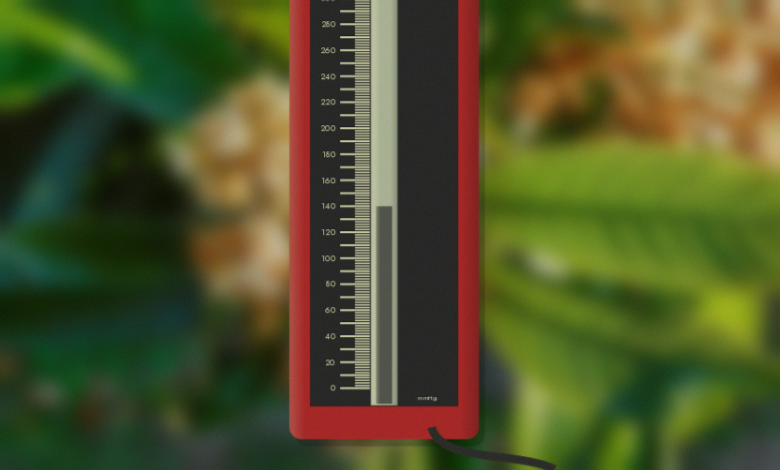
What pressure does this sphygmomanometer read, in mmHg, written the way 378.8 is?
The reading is 140
